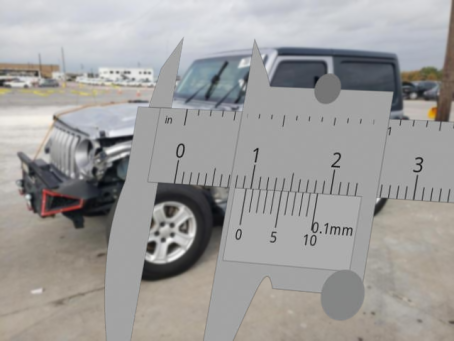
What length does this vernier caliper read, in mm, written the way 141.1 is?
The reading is 9.4
